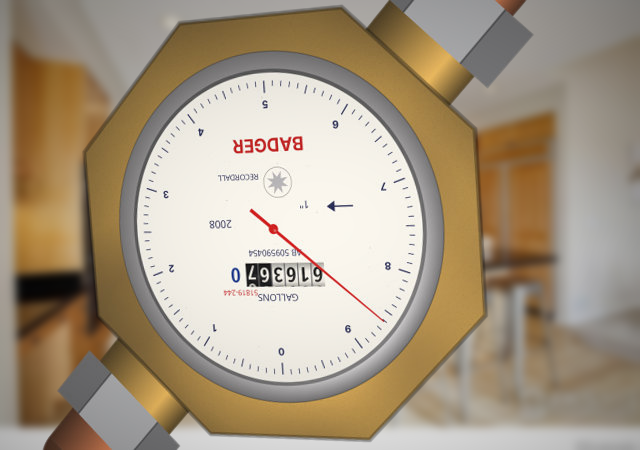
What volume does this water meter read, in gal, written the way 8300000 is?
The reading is 6163668.6
